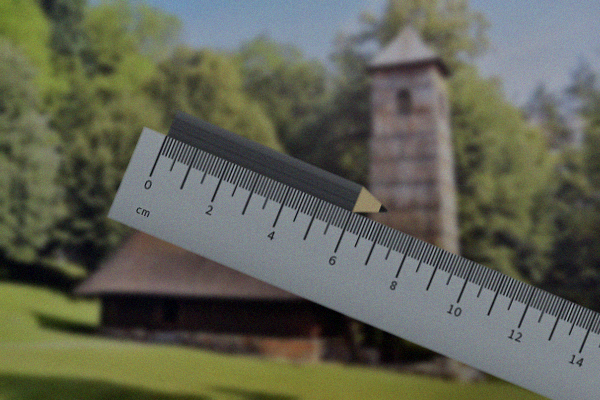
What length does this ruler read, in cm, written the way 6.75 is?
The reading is 7
